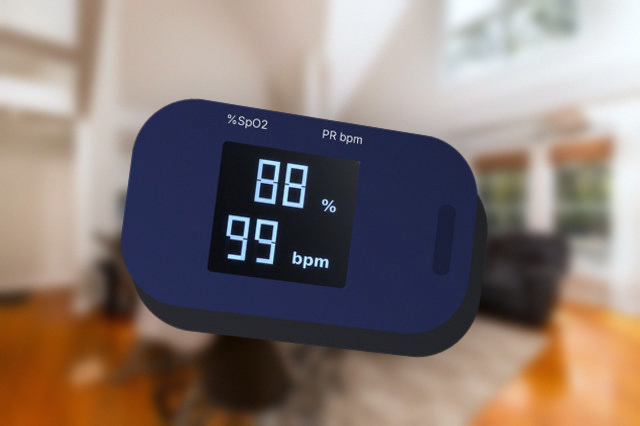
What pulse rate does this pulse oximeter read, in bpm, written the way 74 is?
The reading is 99
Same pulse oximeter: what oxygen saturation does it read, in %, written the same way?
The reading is 88
